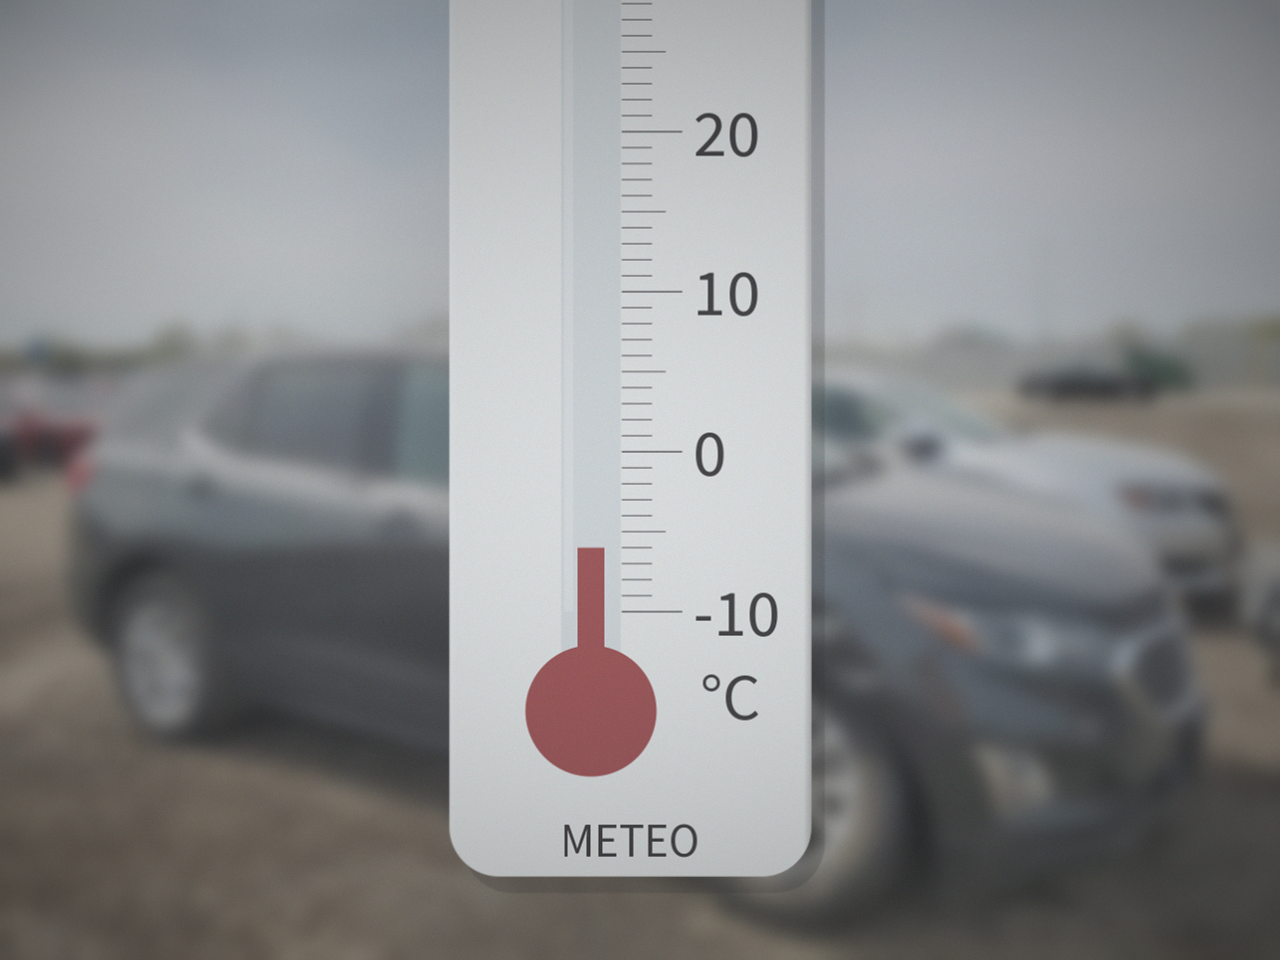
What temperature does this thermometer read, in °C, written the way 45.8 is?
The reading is -6
